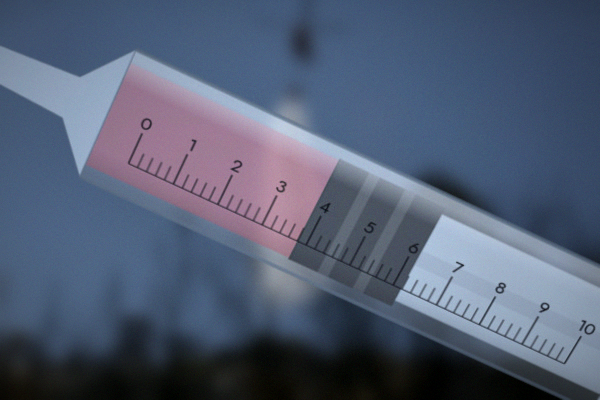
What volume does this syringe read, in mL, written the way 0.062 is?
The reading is 3.8
